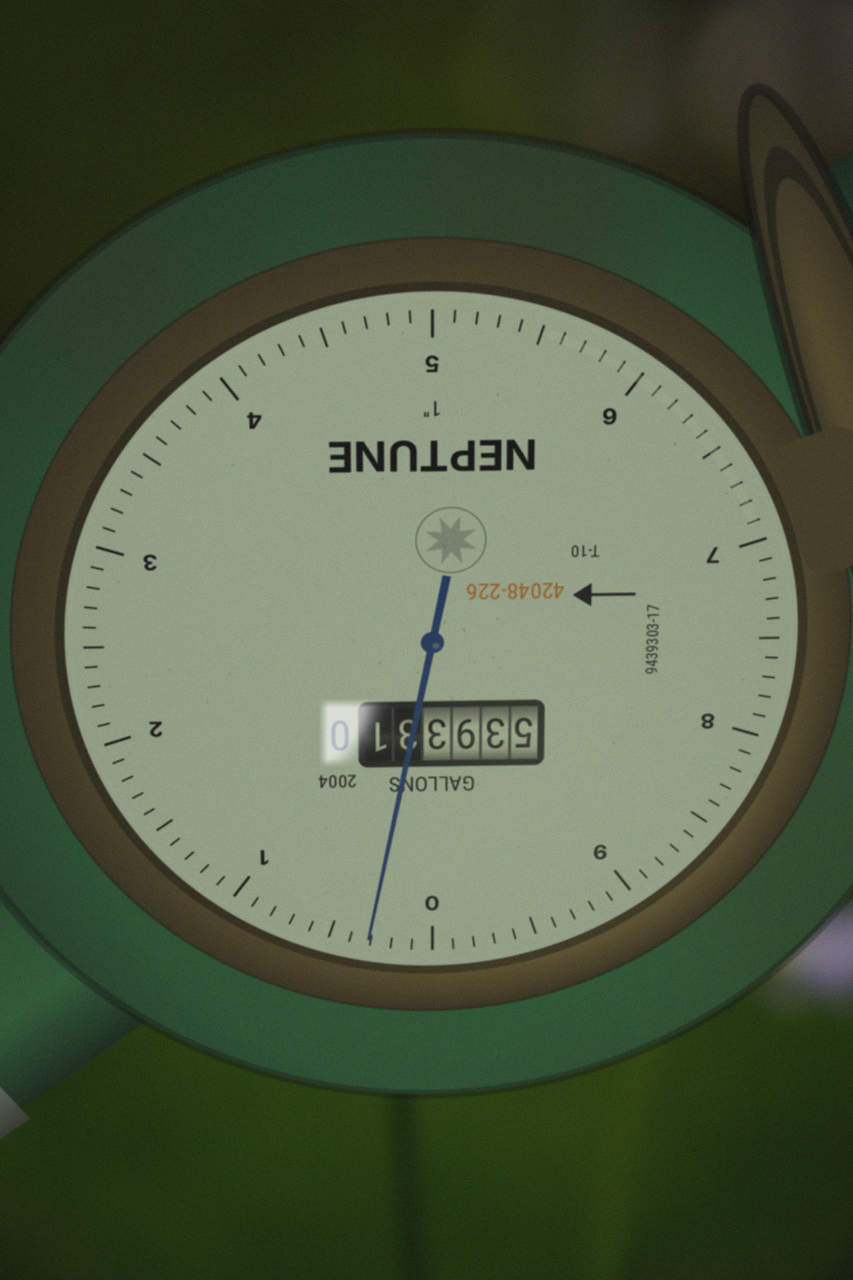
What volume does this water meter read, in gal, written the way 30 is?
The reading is 5393310.3
